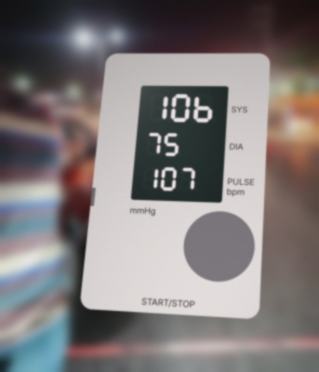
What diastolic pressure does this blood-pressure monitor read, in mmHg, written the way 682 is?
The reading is 75
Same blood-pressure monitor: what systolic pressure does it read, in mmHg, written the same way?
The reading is 106
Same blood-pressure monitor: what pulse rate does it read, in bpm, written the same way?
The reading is 107
